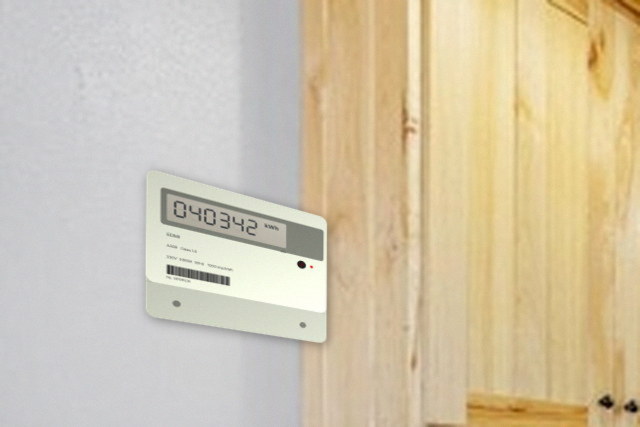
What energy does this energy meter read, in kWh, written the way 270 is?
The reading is 40342
